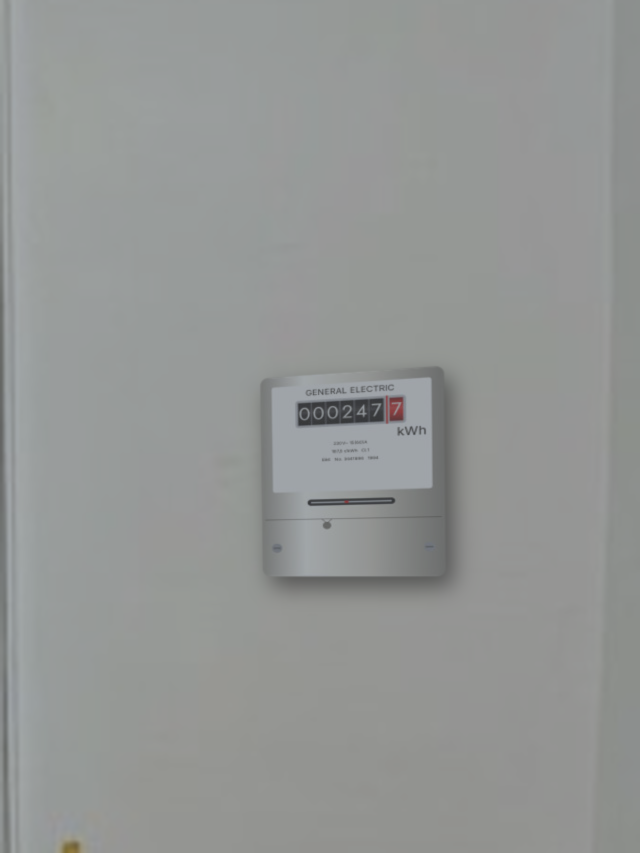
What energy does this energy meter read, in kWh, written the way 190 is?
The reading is 247.7
